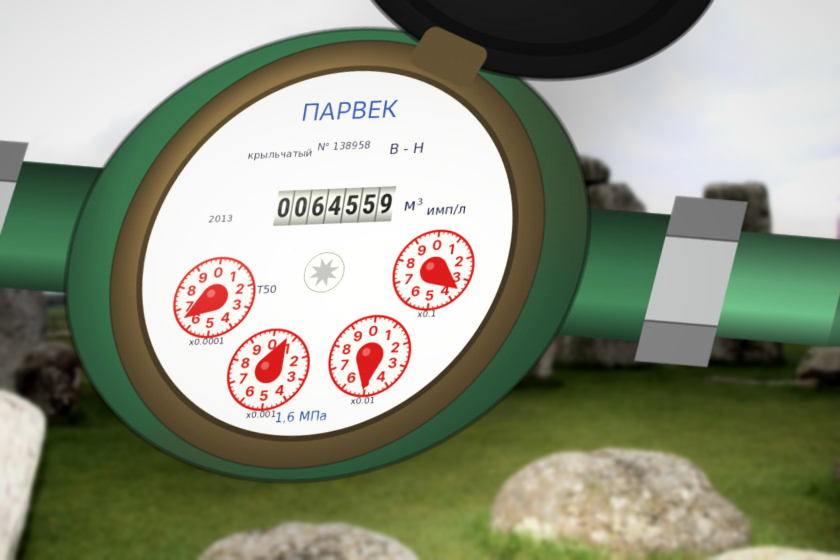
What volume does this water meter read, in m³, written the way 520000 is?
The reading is 64559.3506
